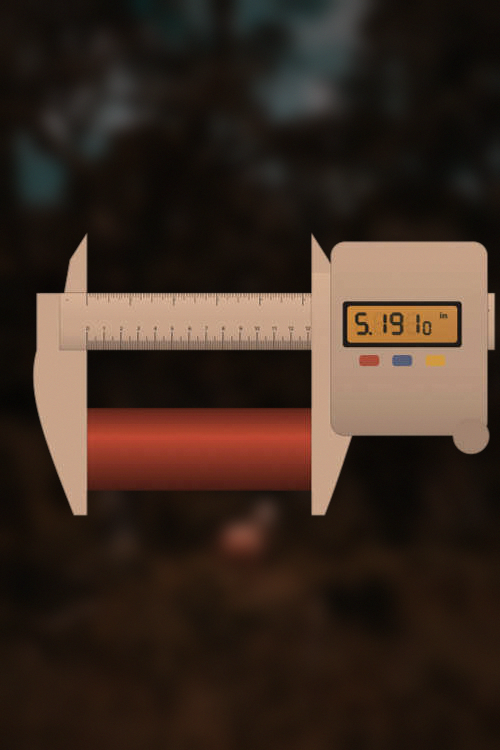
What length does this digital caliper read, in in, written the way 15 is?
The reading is 5.1910
